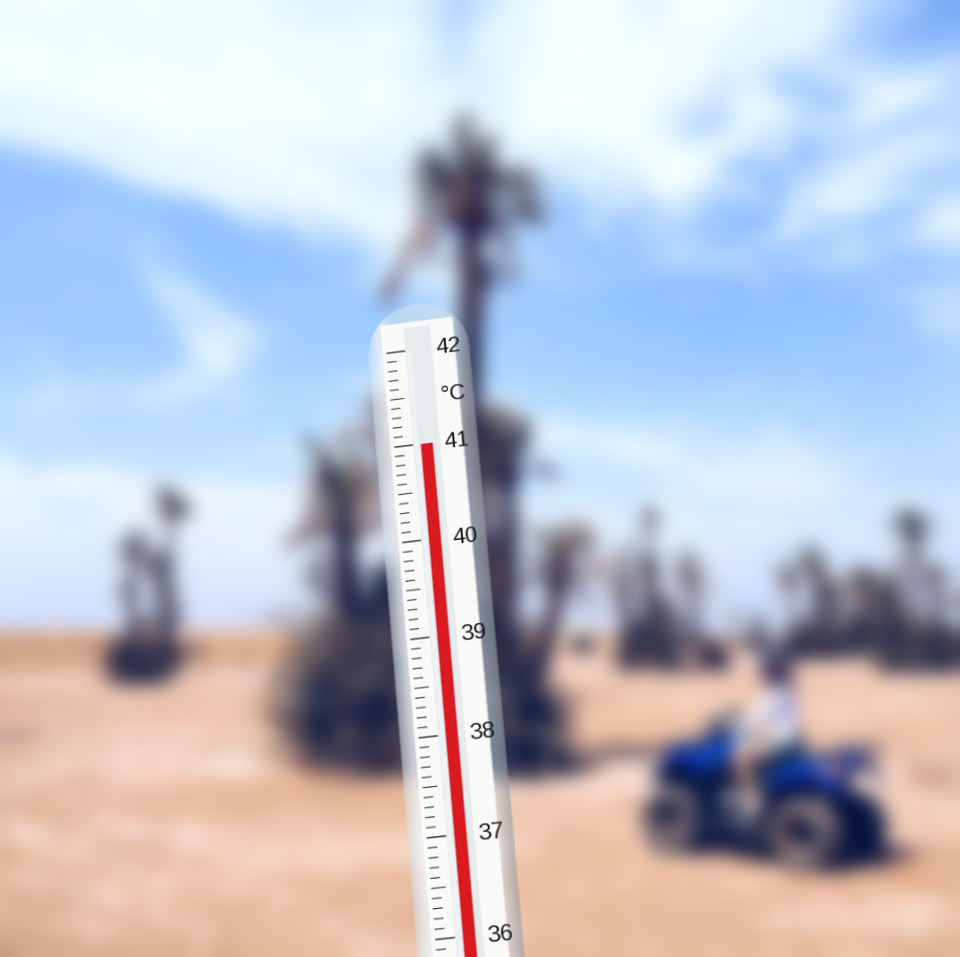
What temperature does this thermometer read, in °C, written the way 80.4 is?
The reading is 41
